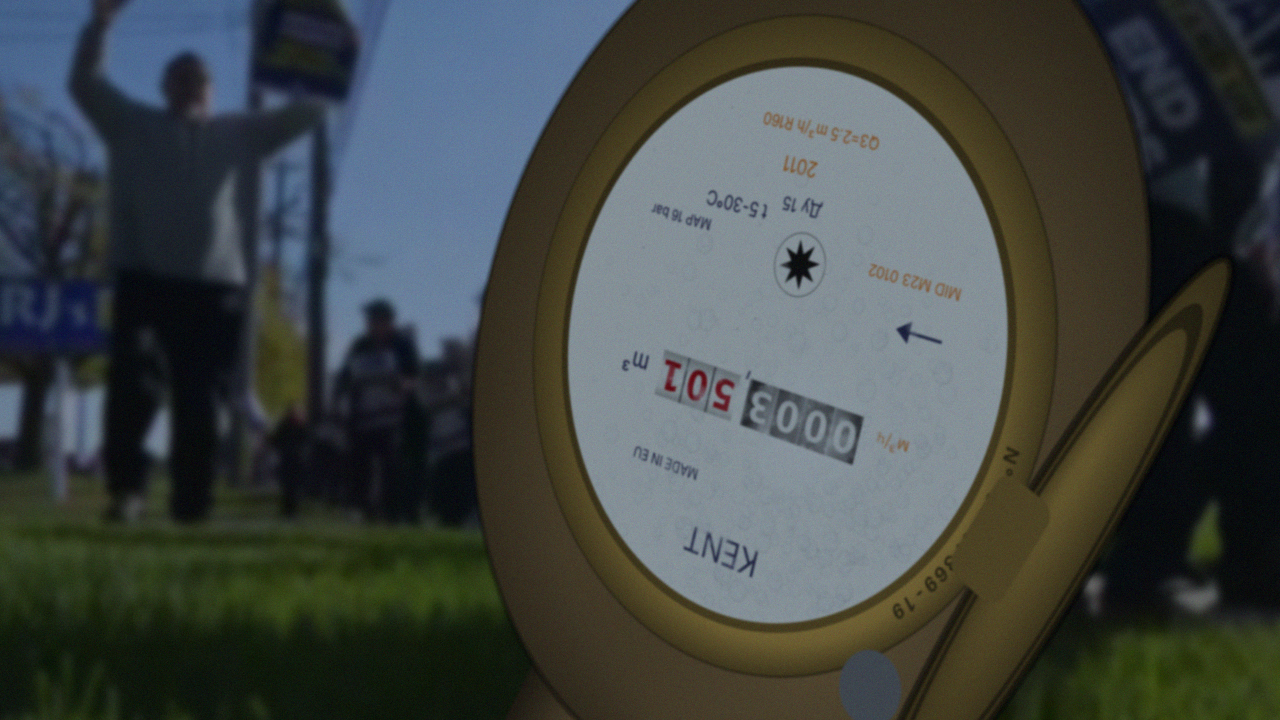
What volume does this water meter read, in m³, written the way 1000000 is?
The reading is 3.501
